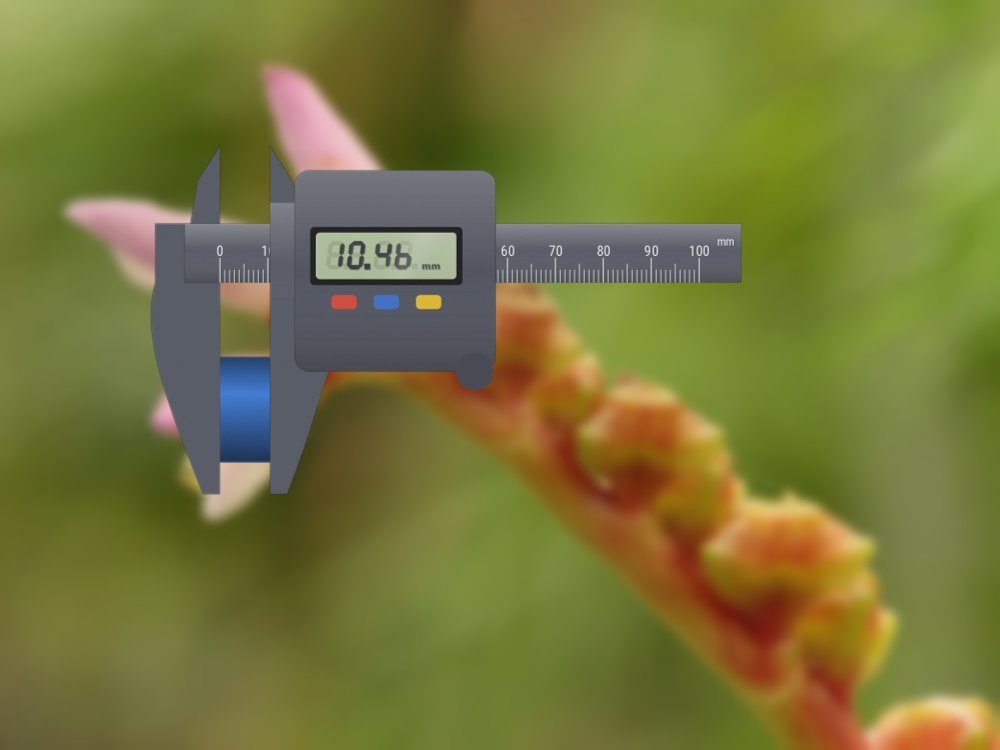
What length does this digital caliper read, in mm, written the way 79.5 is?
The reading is 10.46
